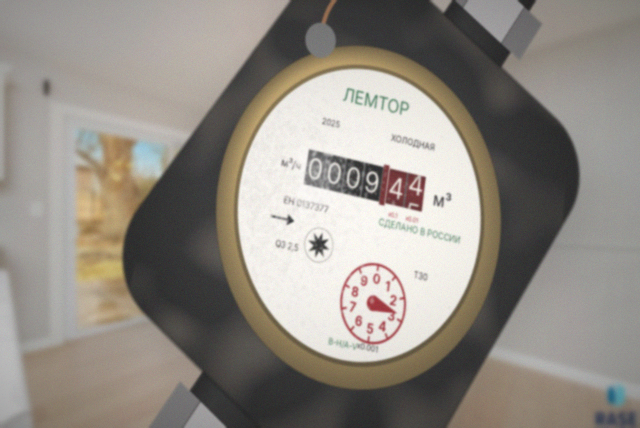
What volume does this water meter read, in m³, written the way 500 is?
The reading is 9.442
